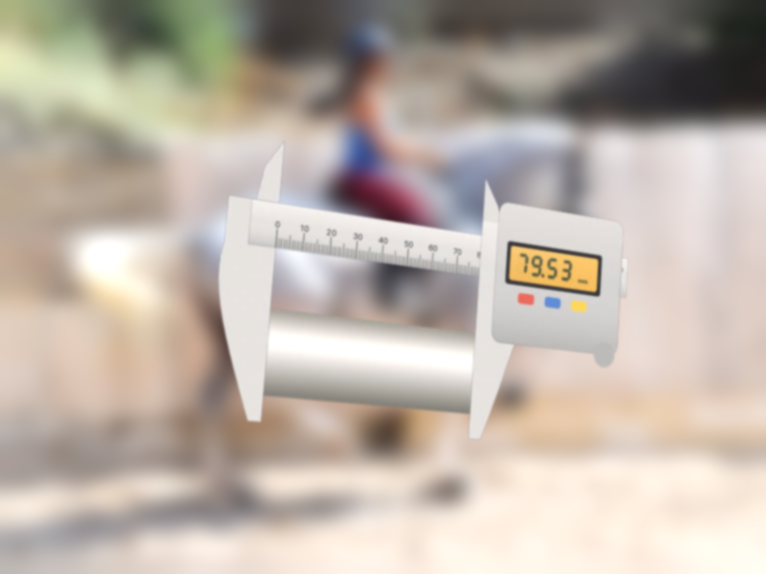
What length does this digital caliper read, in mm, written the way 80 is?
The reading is 79.53
